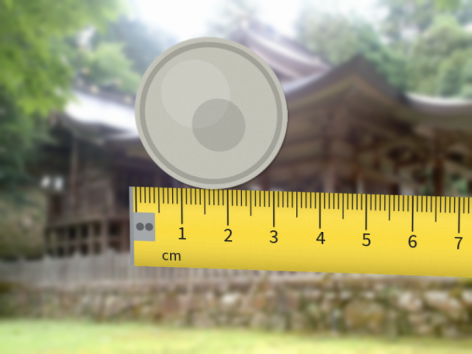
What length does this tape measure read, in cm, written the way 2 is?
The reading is 3.3
